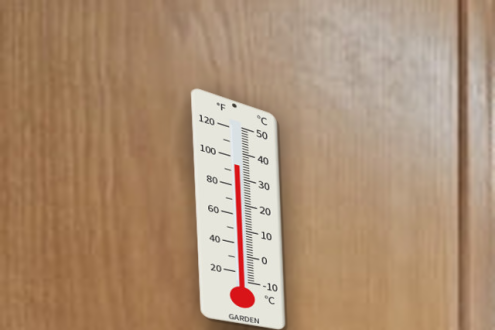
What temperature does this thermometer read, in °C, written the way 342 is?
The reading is 35
